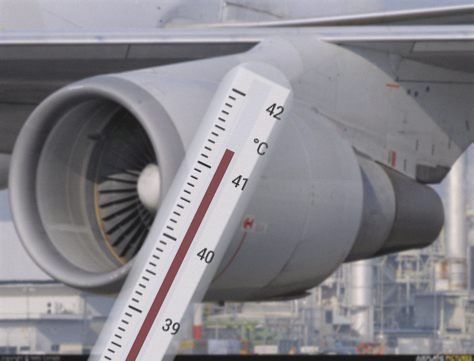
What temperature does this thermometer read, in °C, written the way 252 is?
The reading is 41.3
